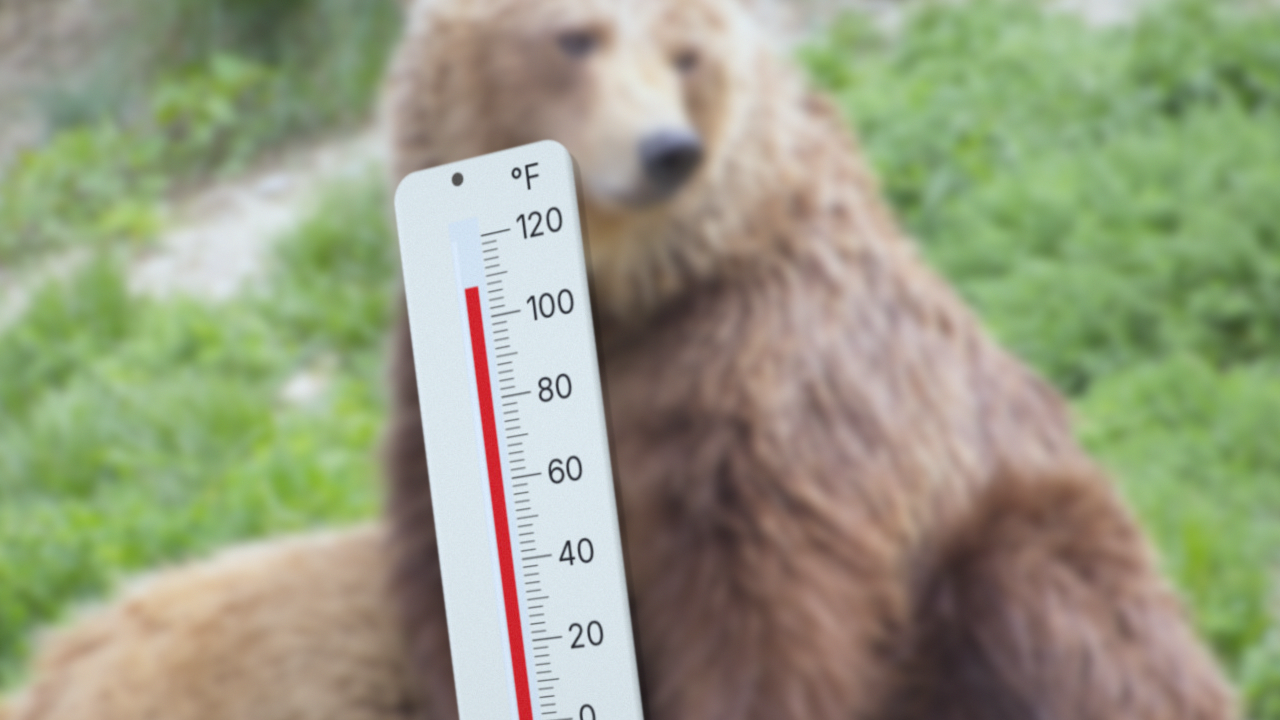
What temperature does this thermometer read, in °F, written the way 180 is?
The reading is 108
